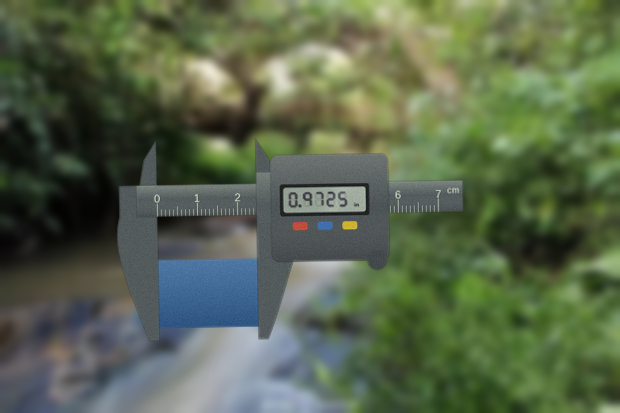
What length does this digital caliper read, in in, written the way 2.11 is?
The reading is 0.9725
